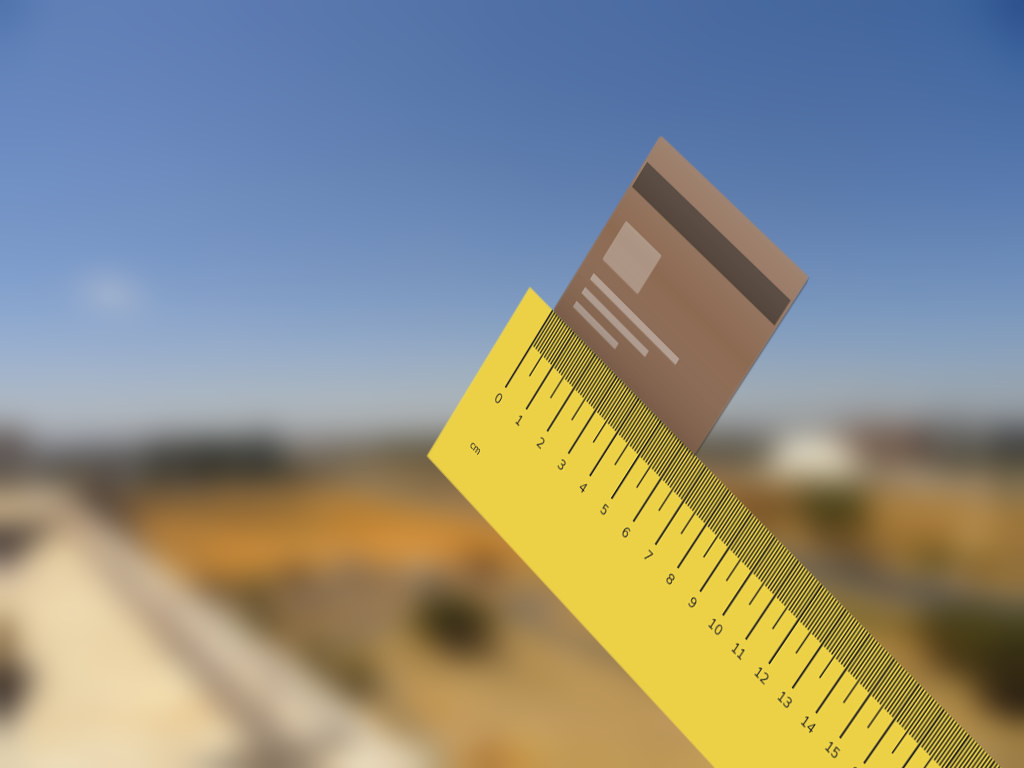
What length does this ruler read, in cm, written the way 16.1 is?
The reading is 6.5
